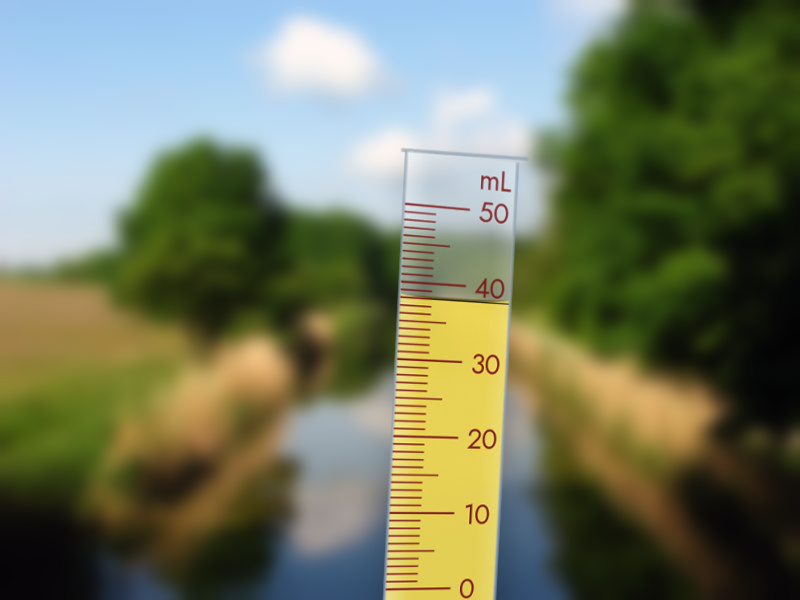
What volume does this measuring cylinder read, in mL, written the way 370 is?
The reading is 38
